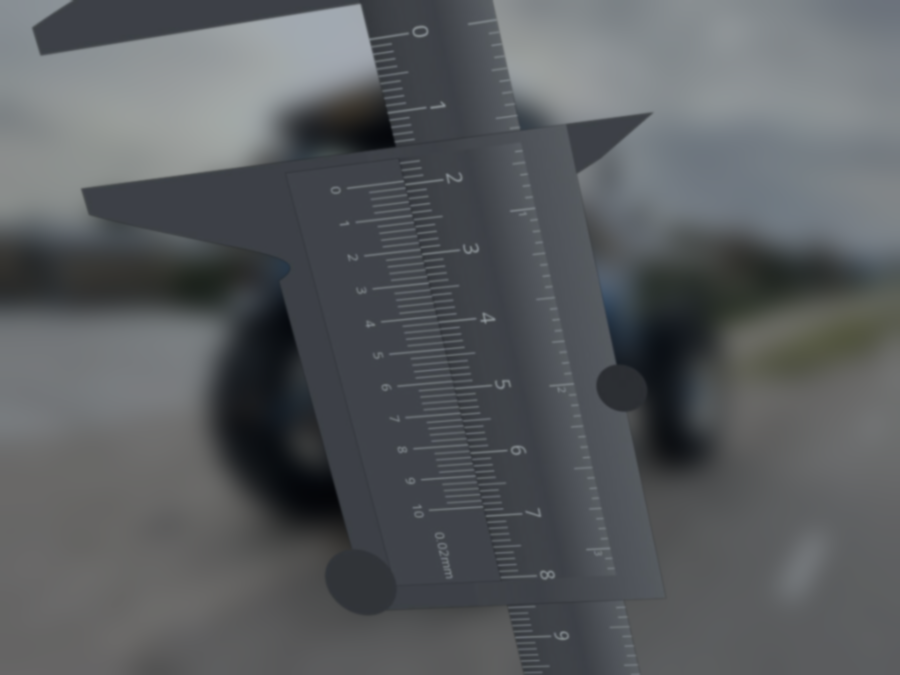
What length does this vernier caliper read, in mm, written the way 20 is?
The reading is 19.5
